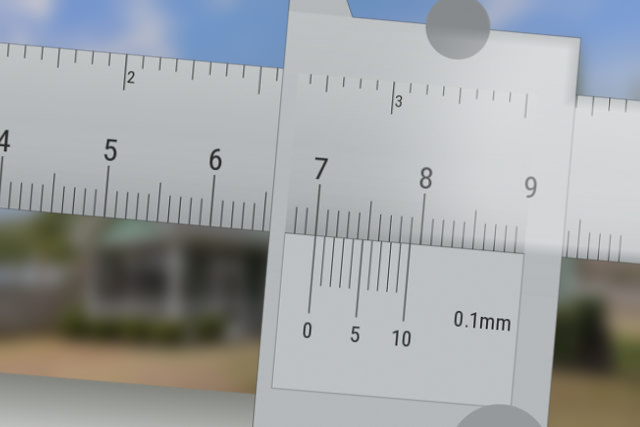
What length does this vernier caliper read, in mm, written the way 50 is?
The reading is 70.0
